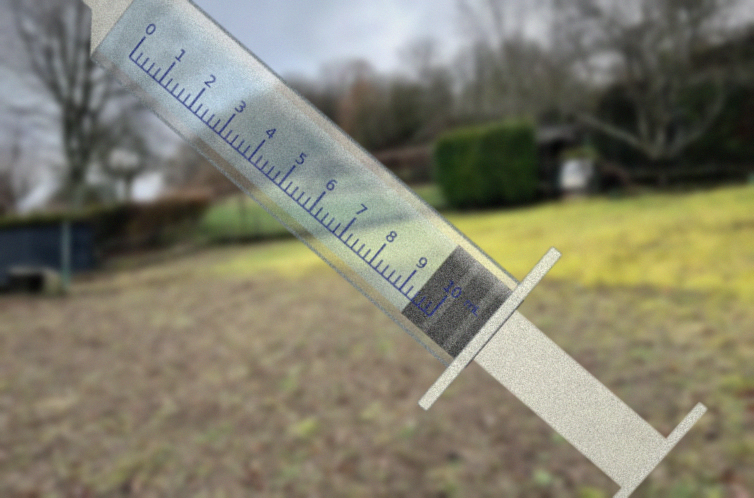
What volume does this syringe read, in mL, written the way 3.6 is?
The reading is 9.4
